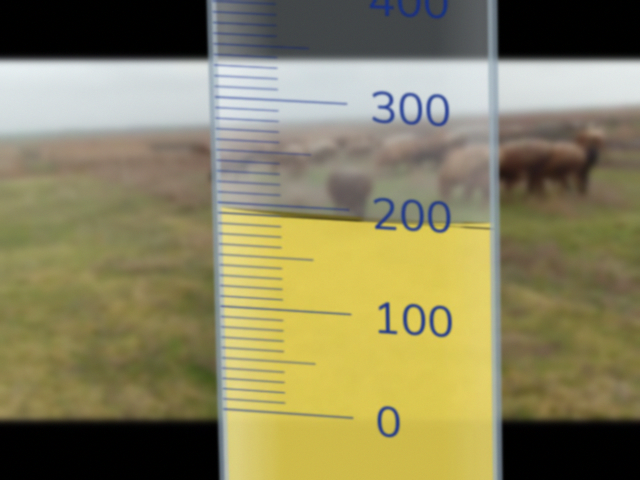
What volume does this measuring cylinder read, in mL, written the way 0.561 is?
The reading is 190
